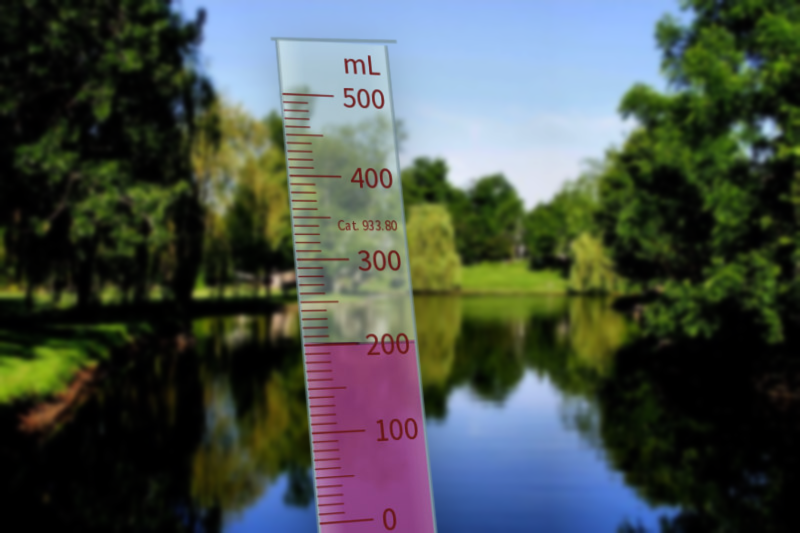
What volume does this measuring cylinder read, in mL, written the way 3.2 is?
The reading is 200
